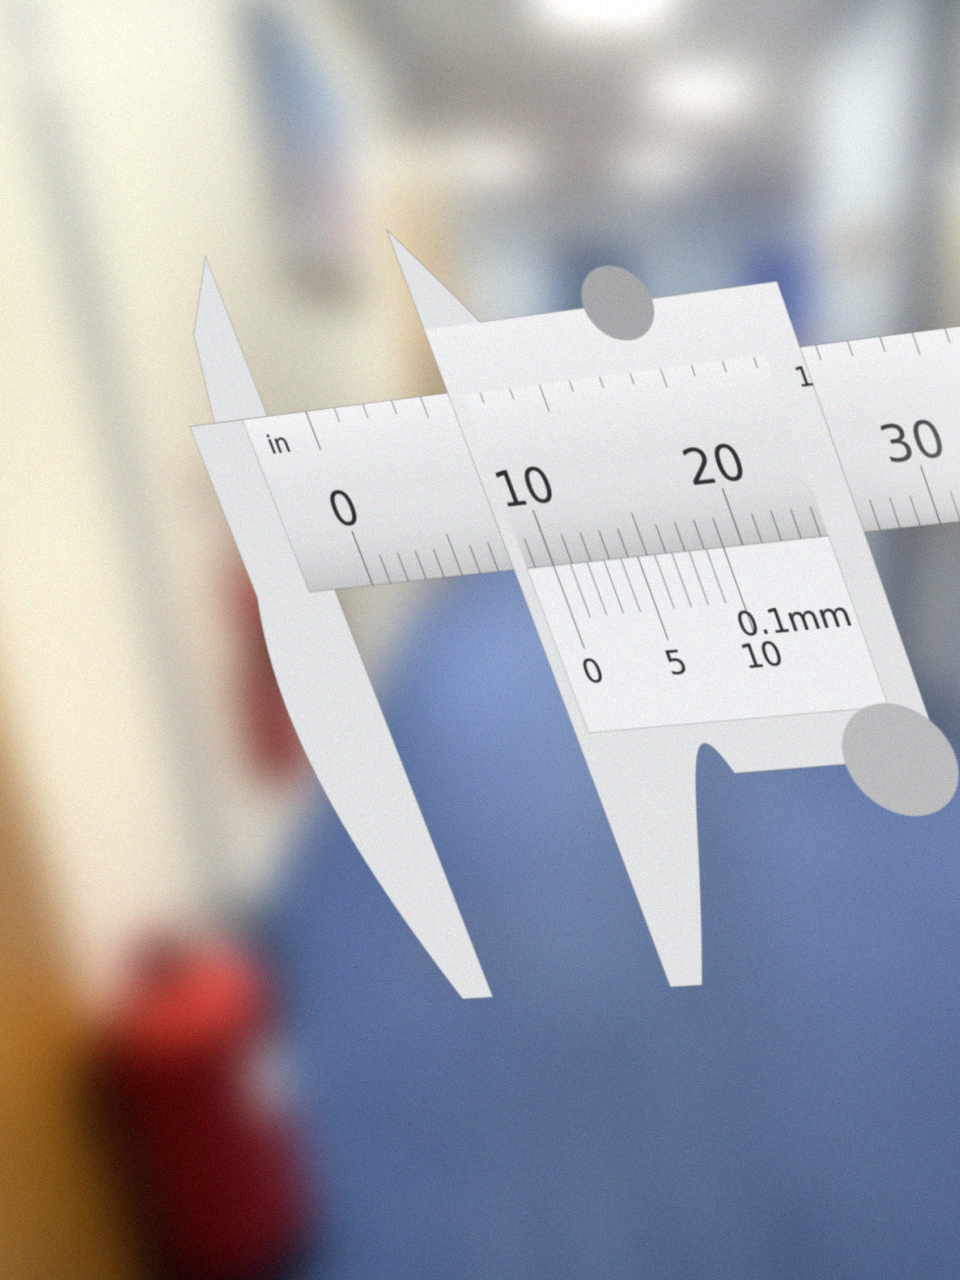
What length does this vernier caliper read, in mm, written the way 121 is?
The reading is 10.0
